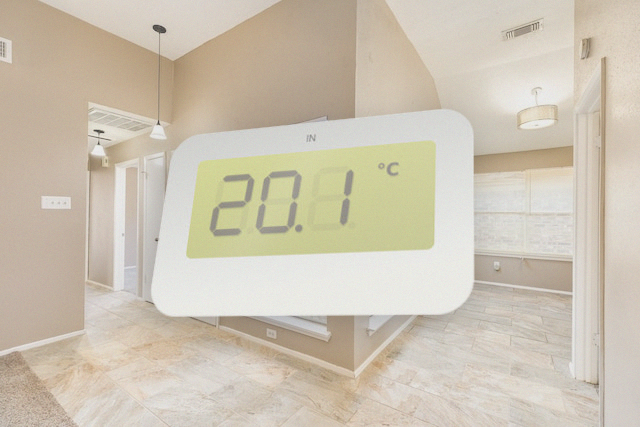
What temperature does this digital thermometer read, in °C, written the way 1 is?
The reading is 20.1
